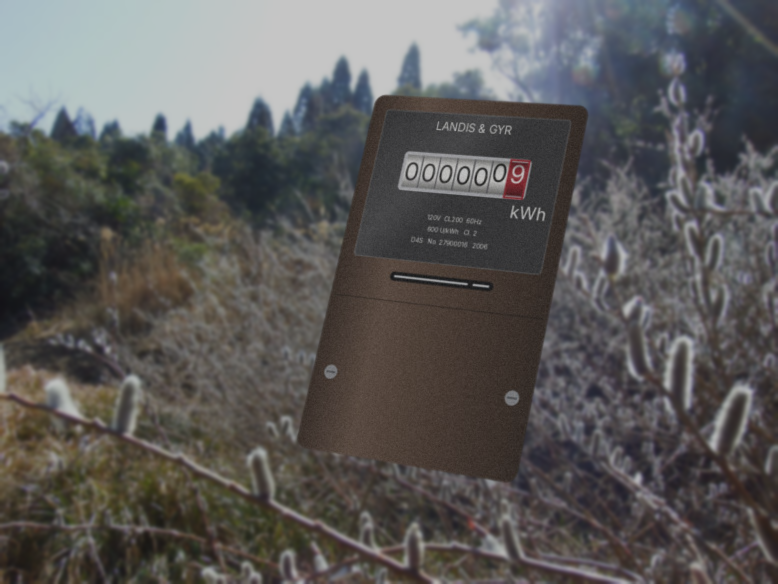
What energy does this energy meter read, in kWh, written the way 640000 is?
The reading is 0.9
